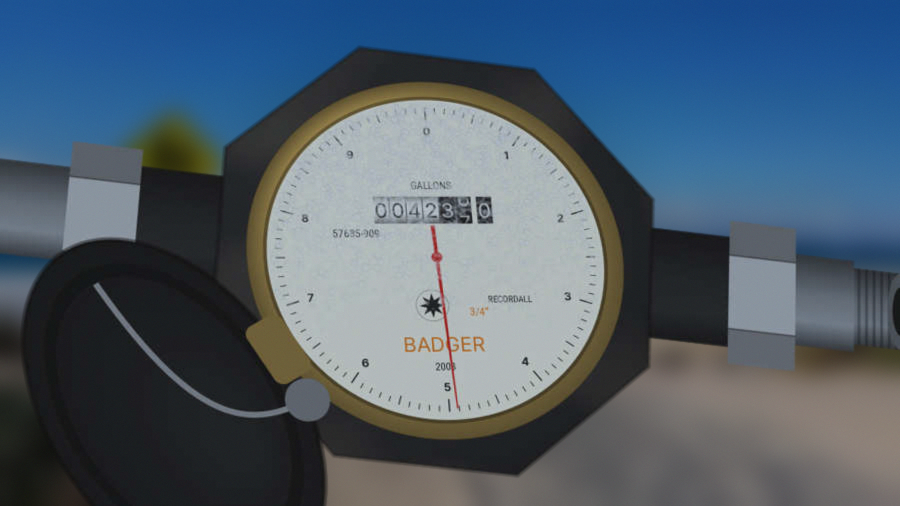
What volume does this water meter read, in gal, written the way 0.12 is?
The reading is 42364.9
